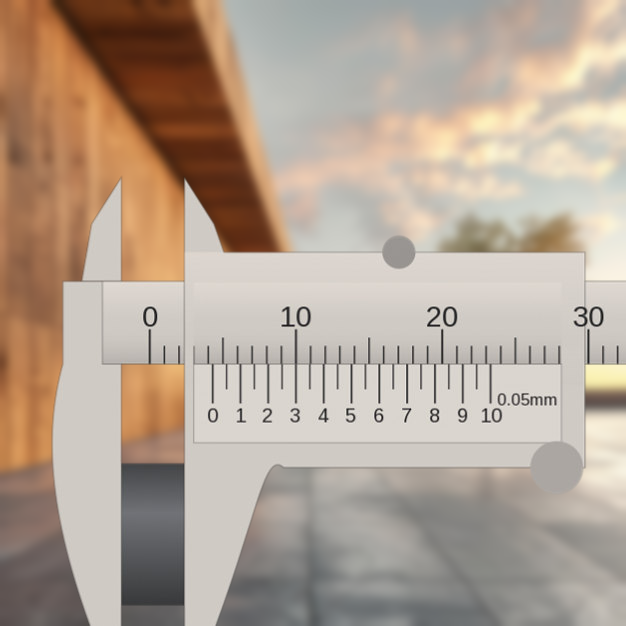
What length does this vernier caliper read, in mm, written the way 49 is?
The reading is 4.3
